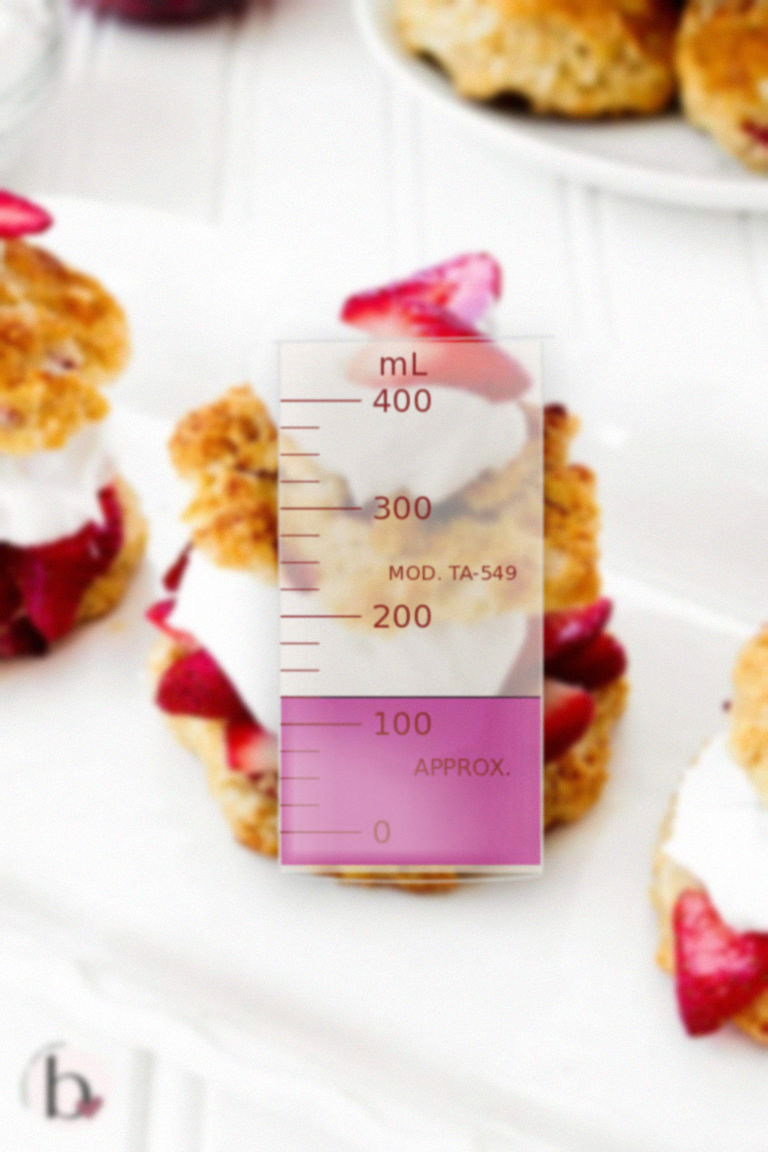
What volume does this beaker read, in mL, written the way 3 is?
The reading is 125
